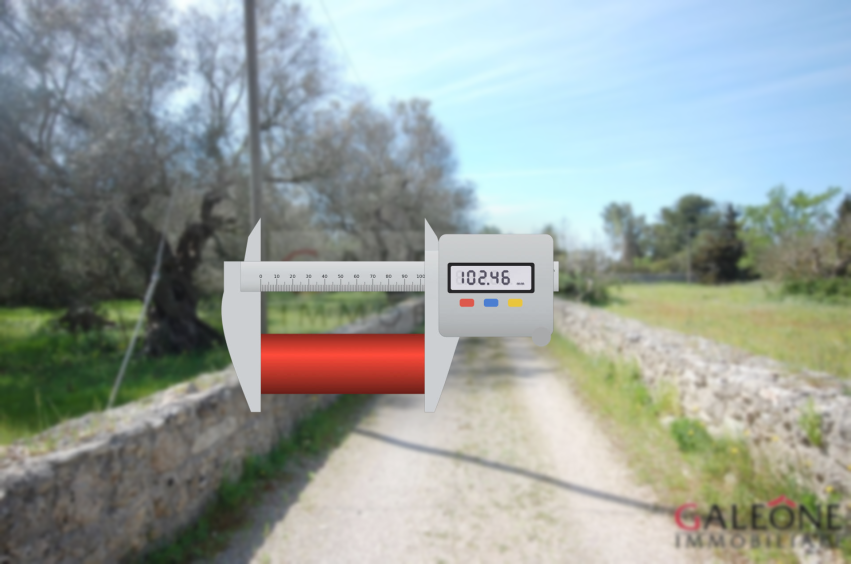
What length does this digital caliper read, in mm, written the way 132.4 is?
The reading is 102.46
